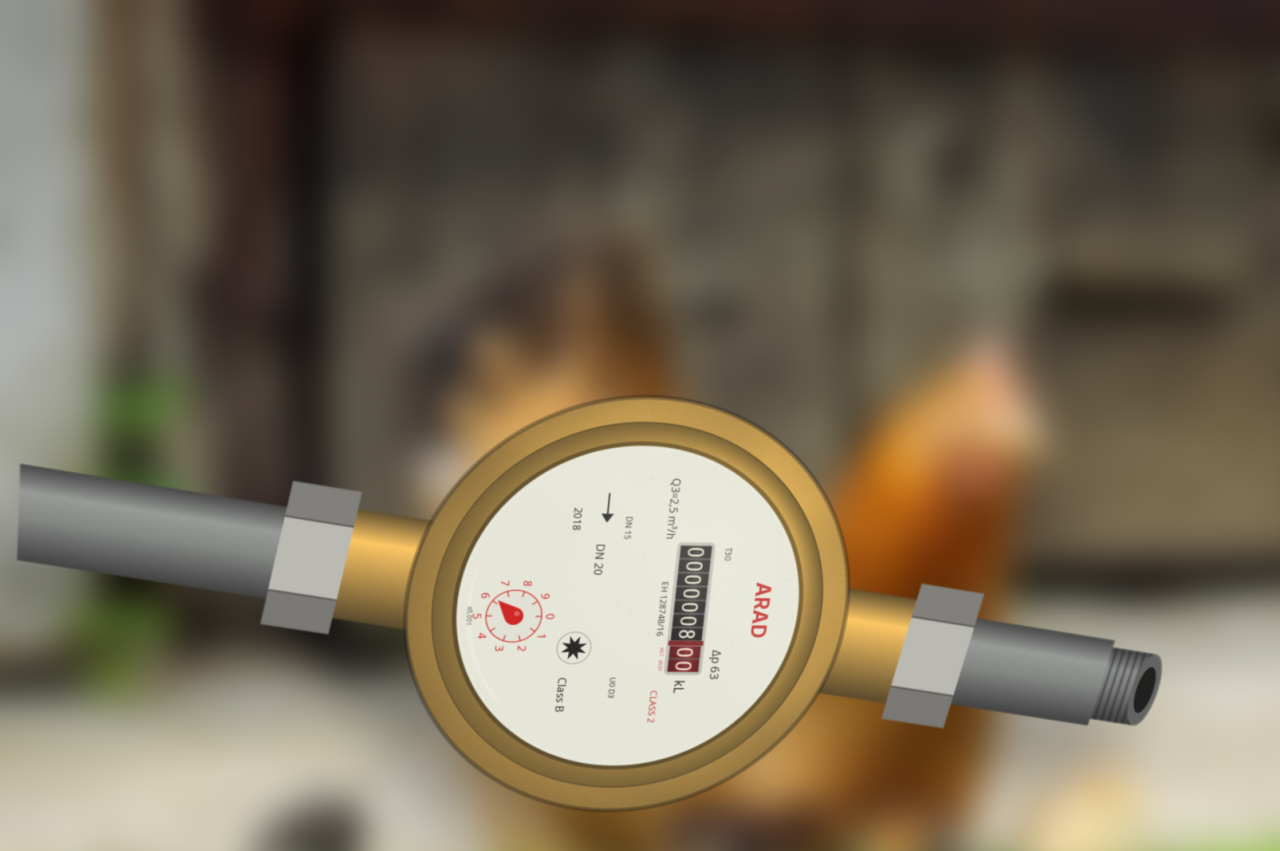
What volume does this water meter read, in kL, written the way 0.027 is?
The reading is 8.006
